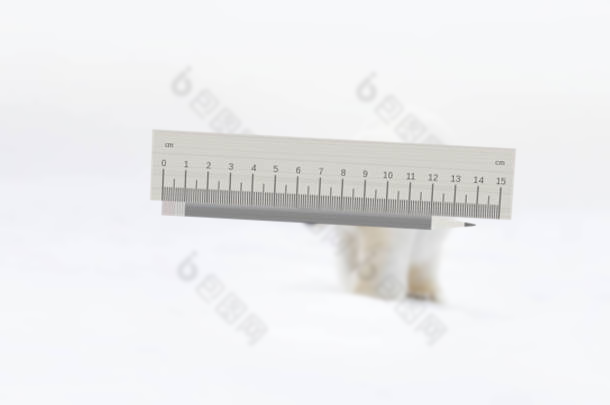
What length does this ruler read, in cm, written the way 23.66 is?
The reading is 14
